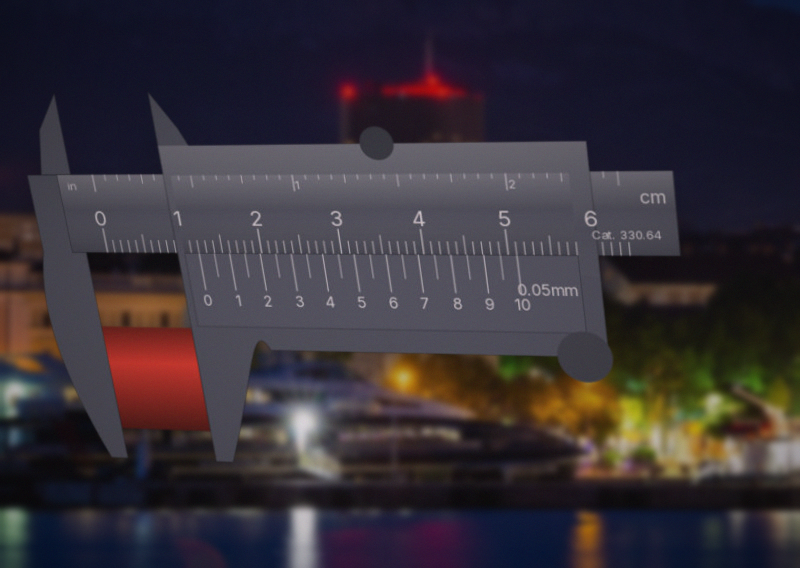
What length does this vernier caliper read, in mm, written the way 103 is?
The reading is 12.0
